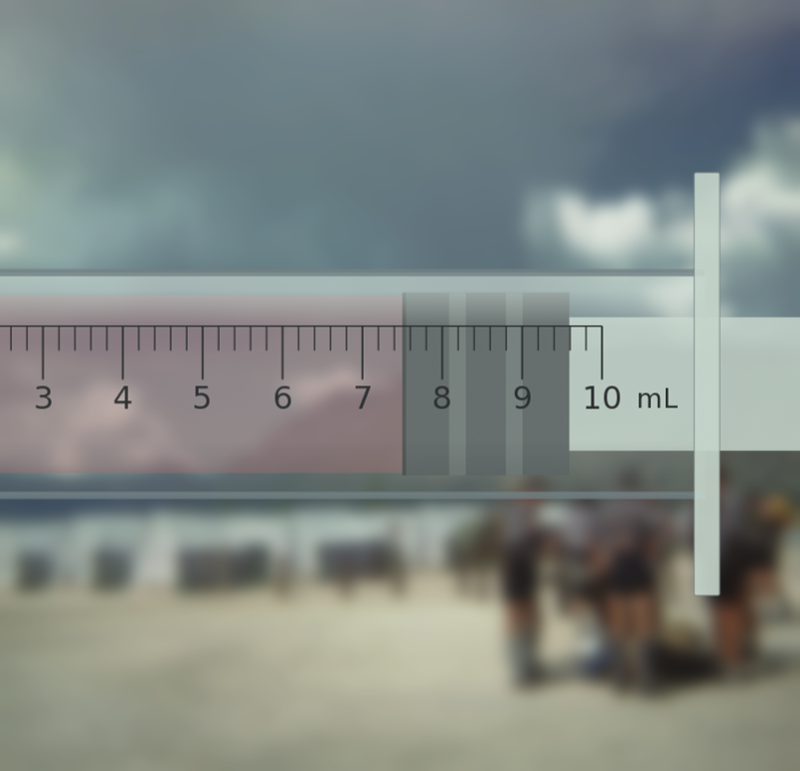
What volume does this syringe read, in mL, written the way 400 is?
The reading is 7.5
